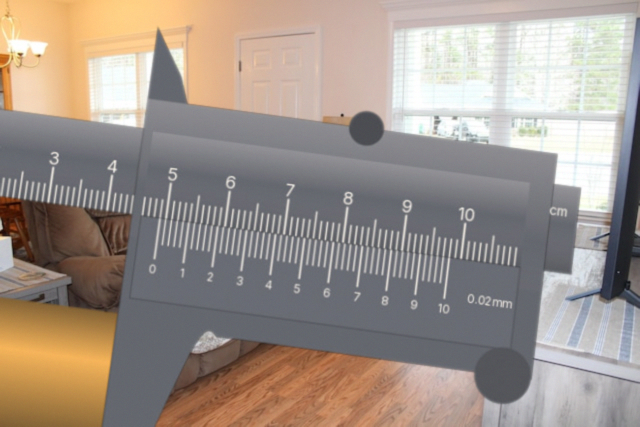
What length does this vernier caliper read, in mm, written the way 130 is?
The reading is 49.0
